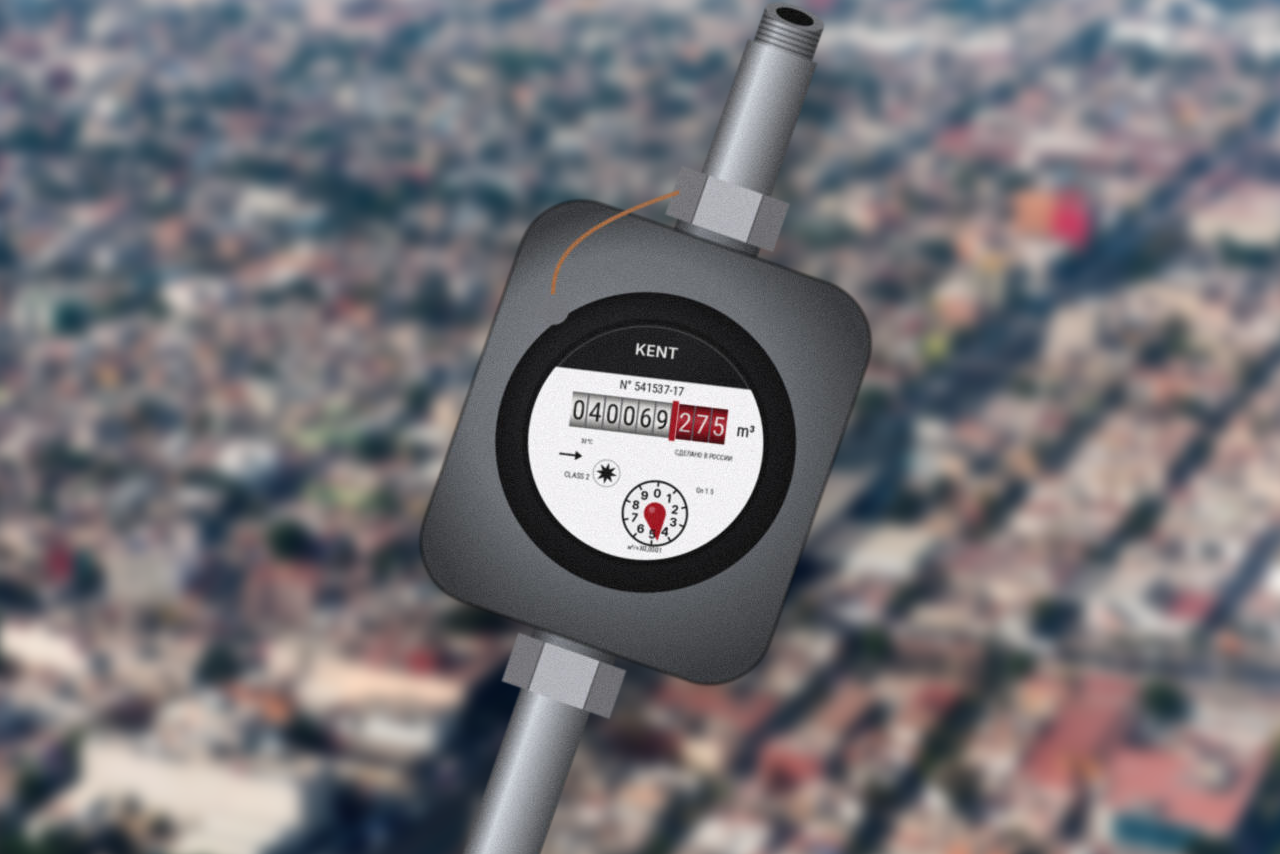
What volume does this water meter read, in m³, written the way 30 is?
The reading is 40069.2754
